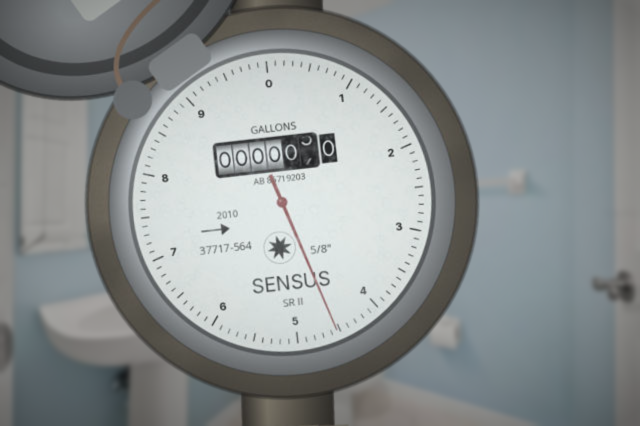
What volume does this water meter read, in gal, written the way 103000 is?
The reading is 54.5
